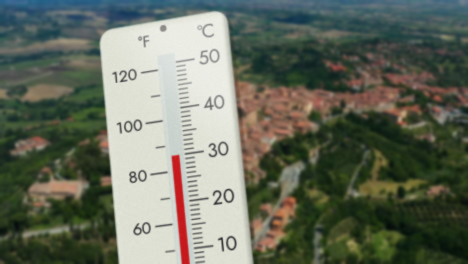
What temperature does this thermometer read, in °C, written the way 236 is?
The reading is 30
